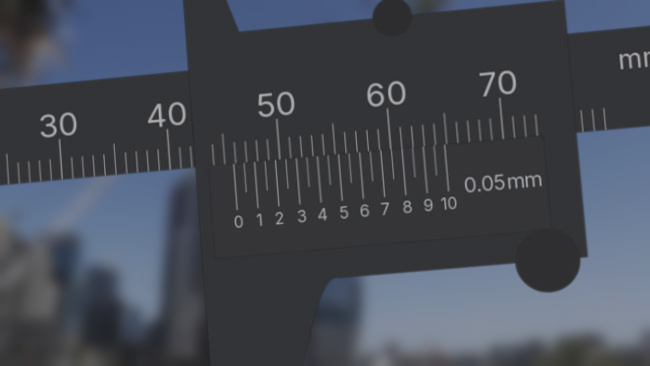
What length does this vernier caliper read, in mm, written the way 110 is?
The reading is 45.8
